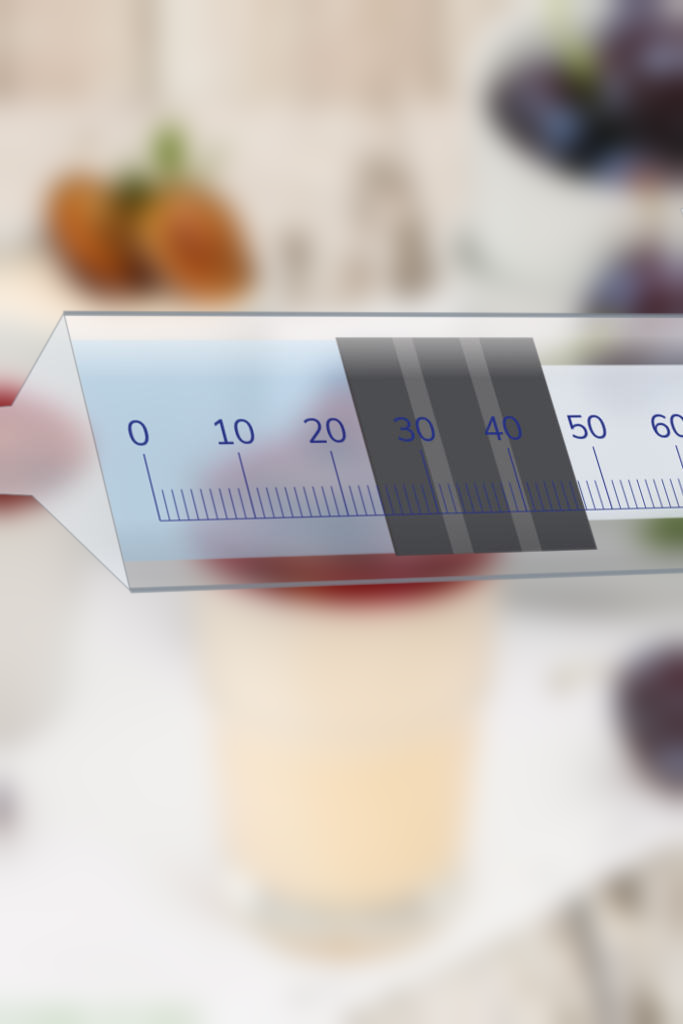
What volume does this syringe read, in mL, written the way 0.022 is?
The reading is 24
